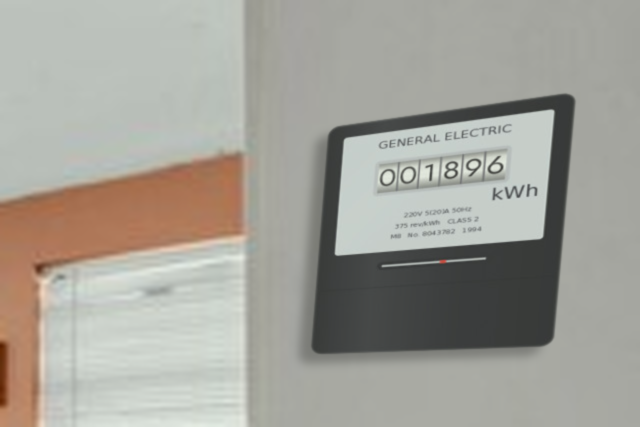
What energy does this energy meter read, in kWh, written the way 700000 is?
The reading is 1896
